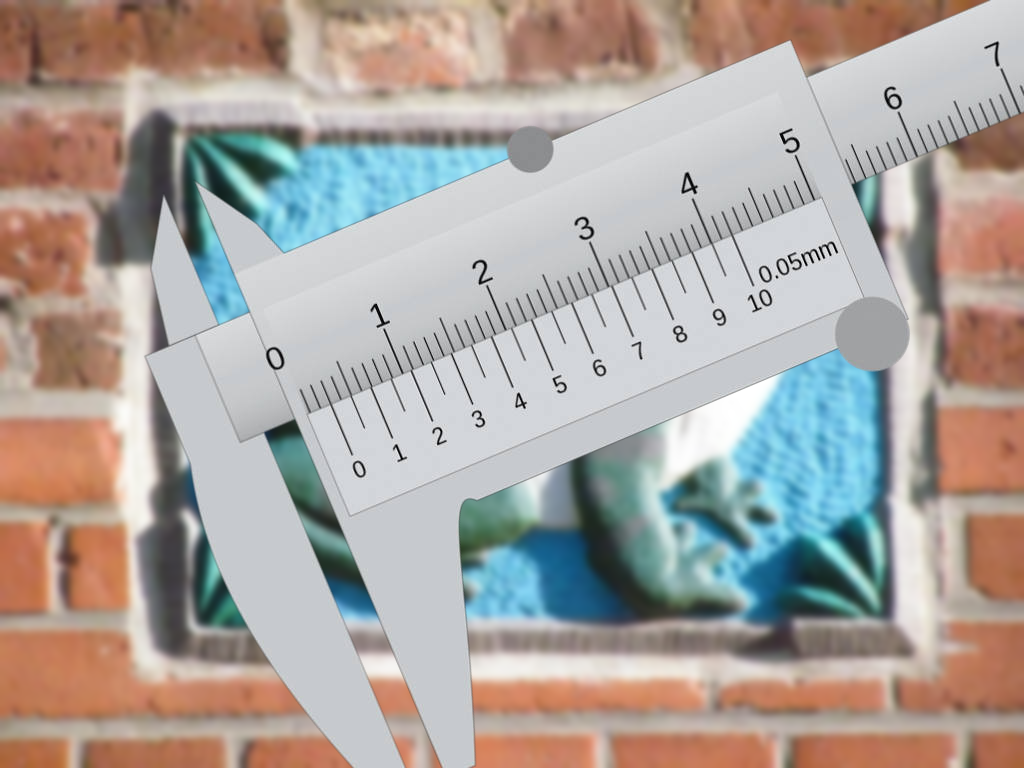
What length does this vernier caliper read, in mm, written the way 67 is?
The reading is 3.0
